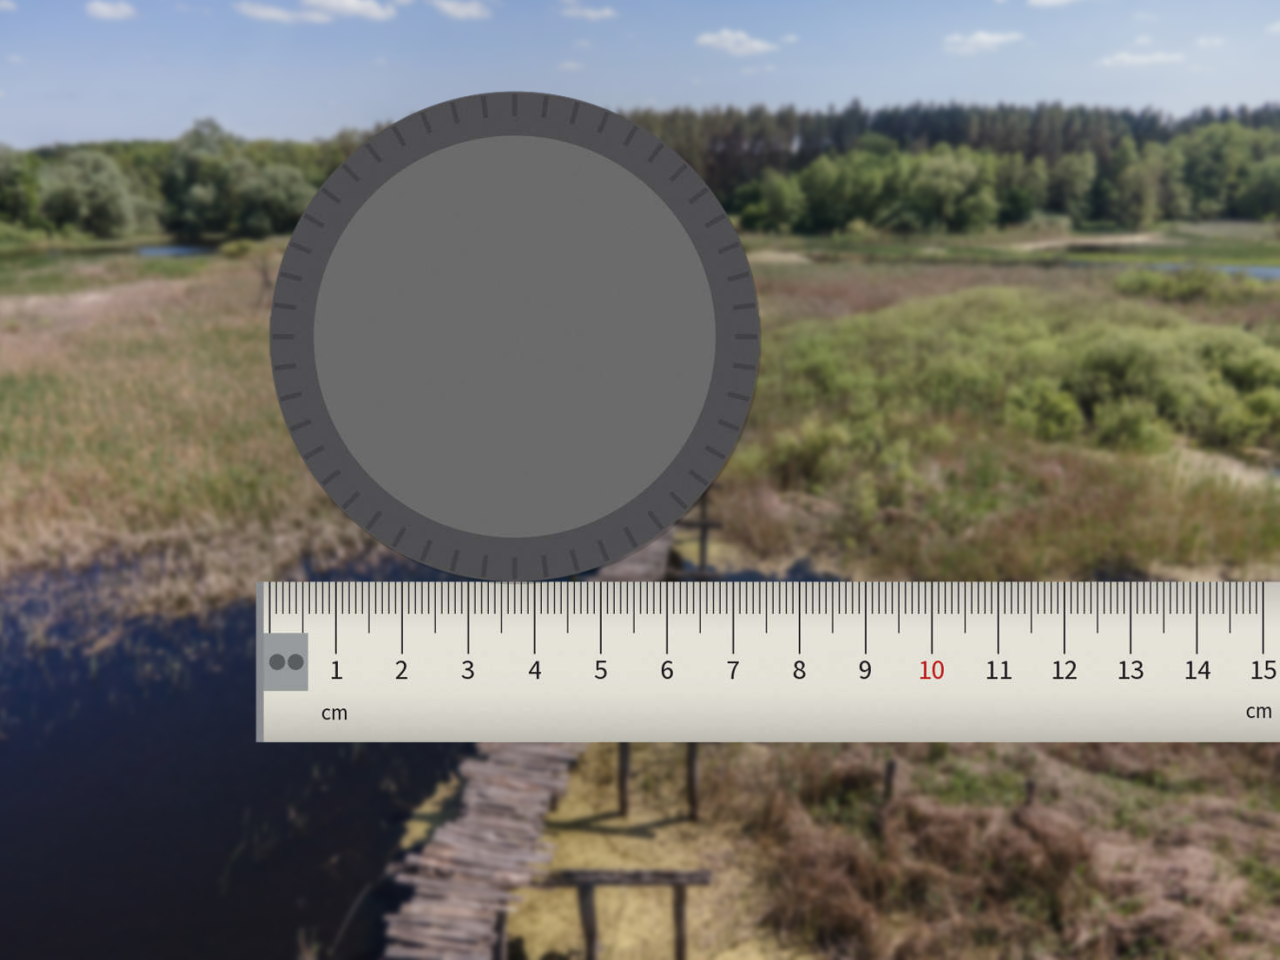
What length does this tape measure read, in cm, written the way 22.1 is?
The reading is 7.4
